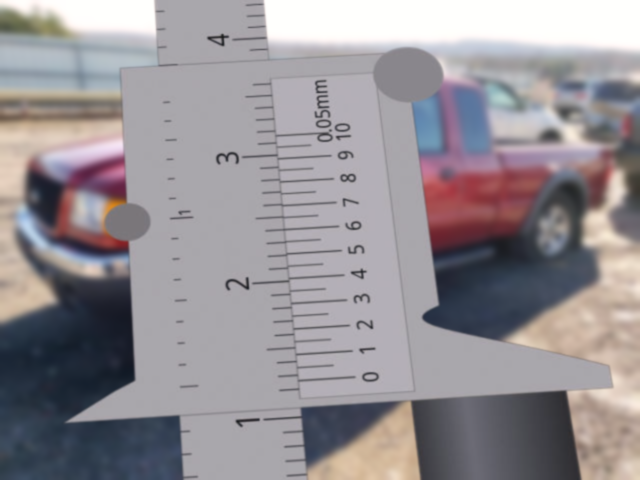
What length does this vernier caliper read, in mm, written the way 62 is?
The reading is 12.6
